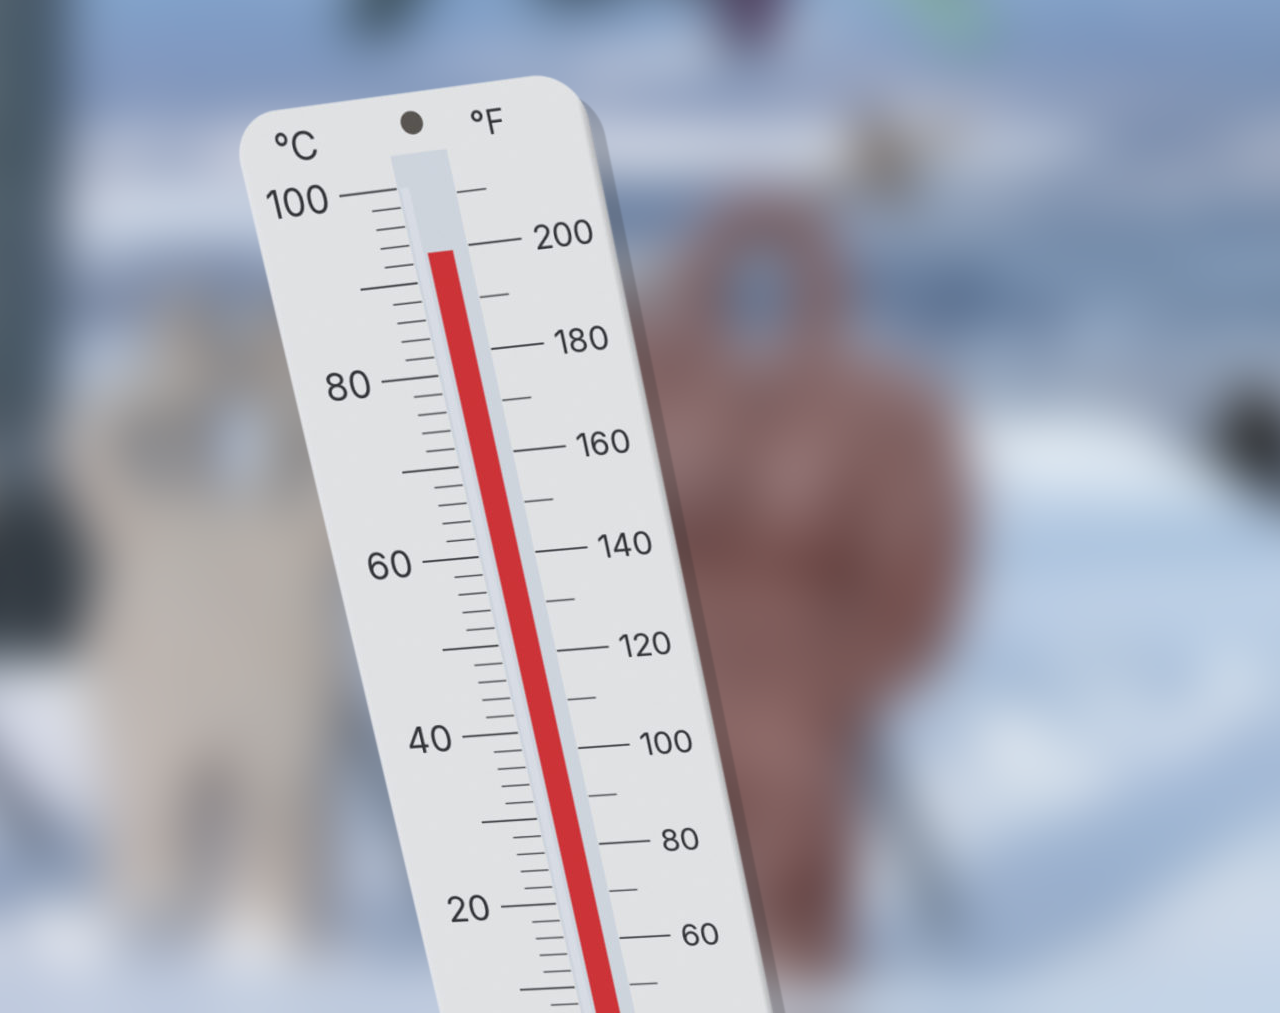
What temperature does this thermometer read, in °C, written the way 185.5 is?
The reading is 93
